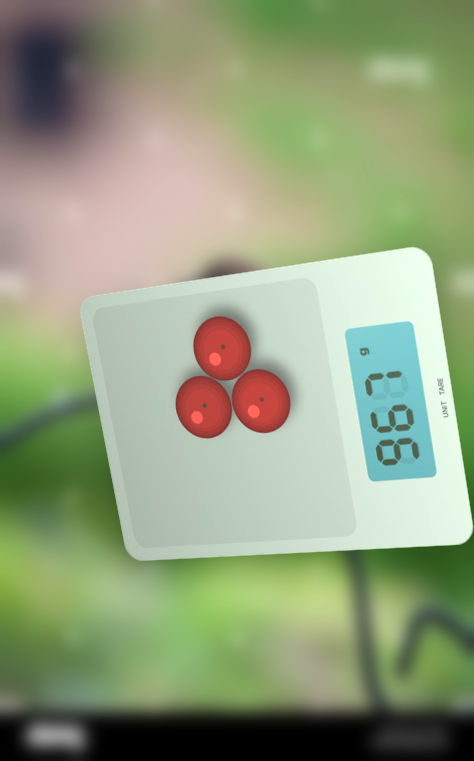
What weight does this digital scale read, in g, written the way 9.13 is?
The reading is 967
